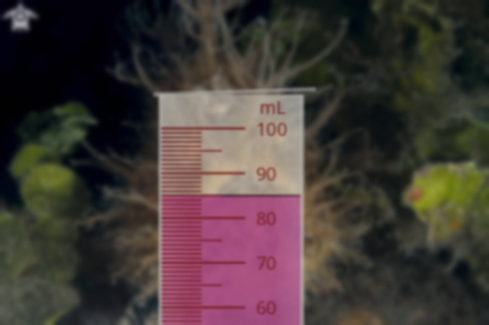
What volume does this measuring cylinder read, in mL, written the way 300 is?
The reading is 85
